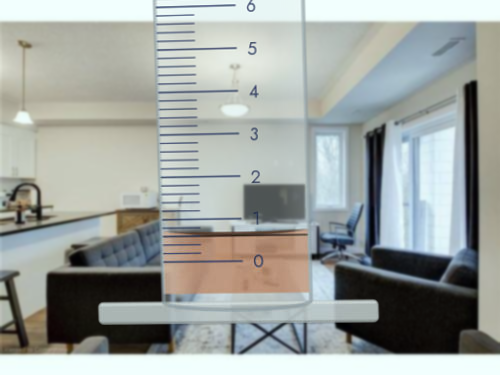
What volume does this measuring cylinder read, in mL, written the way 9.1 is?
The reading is 0.6
